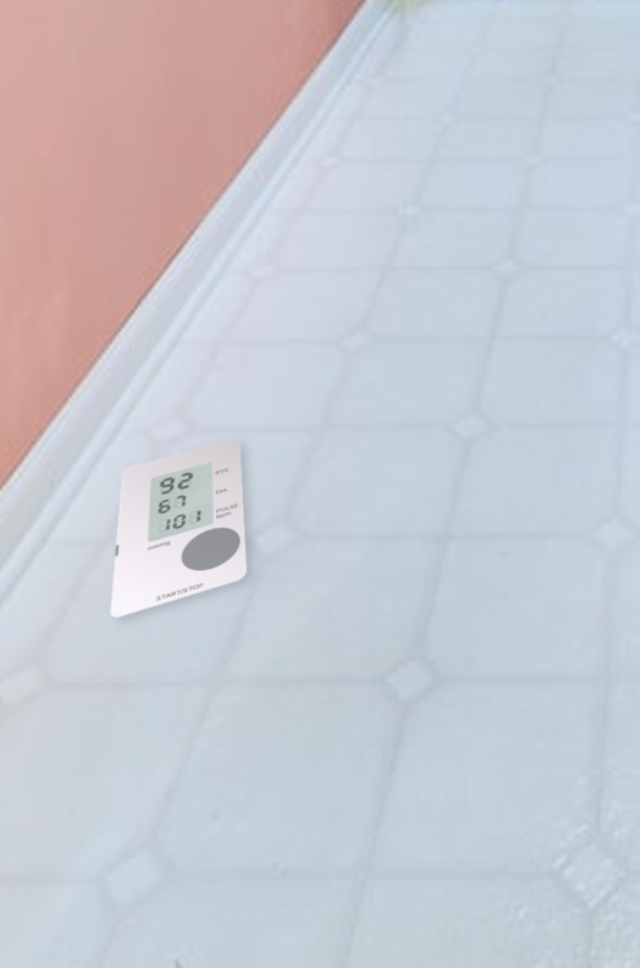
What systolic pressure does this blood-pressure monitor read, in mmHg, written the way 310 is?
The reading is 92
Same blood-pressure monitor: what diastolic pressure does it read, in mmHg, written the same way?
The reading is 67
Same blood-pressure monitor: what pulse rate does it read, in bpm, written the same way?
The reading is 101
